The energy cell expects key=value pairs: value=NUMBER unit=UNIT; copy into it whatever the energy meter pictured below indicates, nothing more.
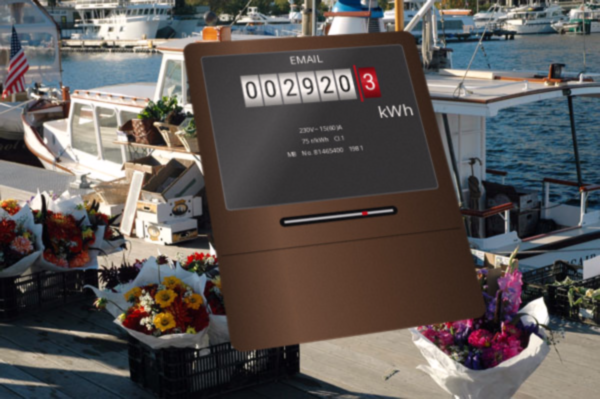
value=2920.3 unit=kWh
